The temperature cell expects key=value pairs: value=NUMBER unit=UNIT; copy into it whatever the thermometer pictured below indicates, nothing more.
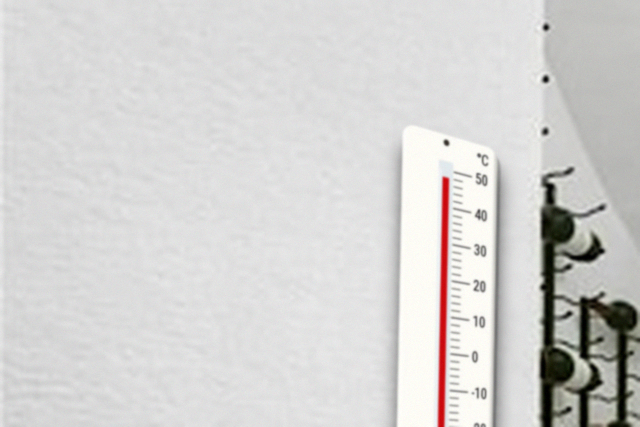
value=48 unit=°C
